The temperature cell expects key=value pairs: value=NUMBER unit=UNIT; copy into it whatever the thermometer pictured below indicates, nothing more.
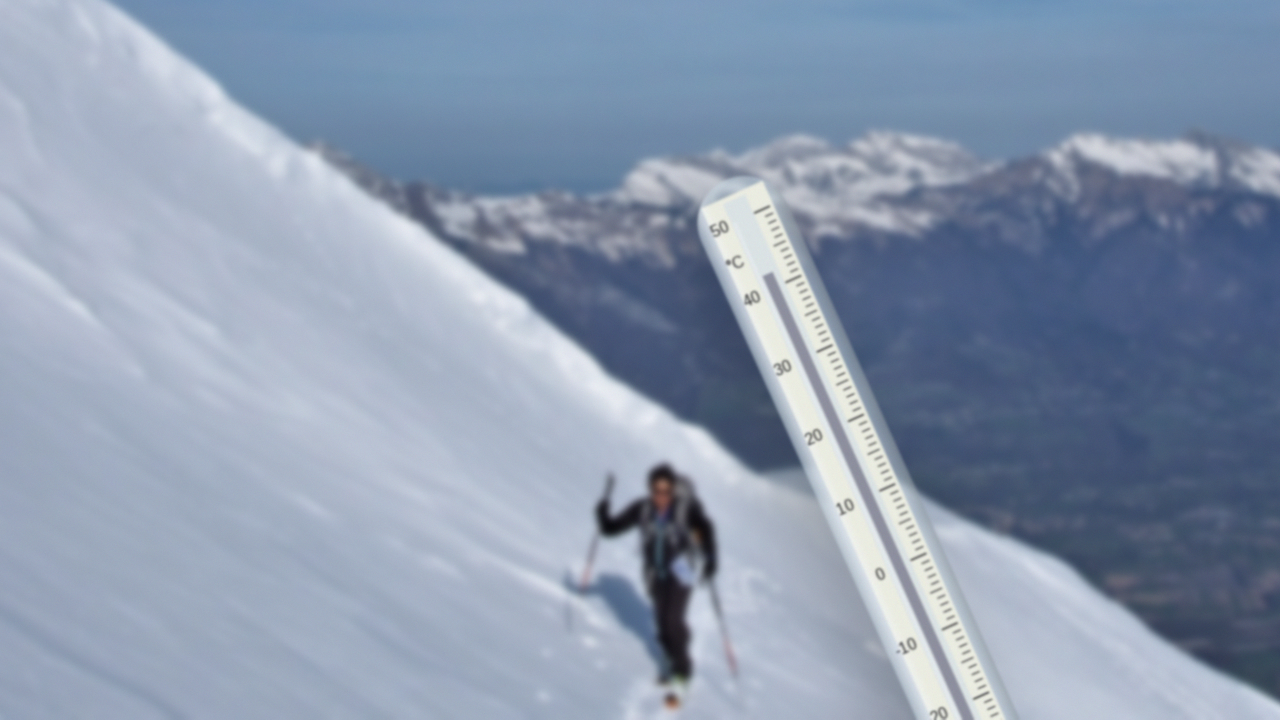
value=42 unit=°C
